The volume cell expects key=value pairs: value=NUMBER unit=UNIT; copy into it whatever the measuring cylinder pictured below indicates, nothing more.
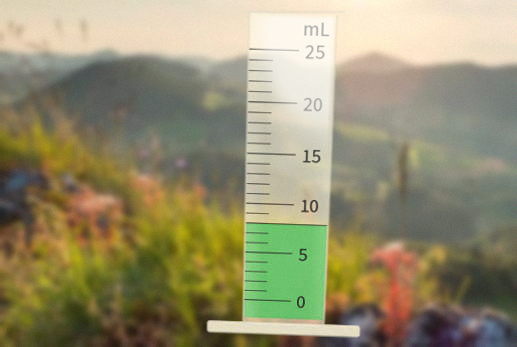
value=8 unit=mL
